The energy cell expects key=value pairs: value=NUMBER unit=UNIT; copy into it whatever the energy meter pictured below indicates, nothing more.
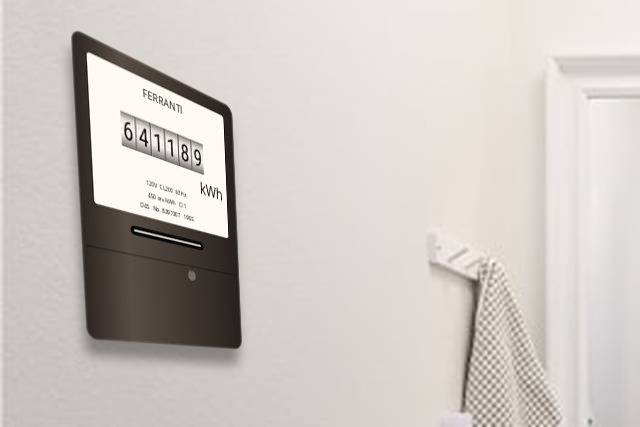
value=641189 unit=kWh
